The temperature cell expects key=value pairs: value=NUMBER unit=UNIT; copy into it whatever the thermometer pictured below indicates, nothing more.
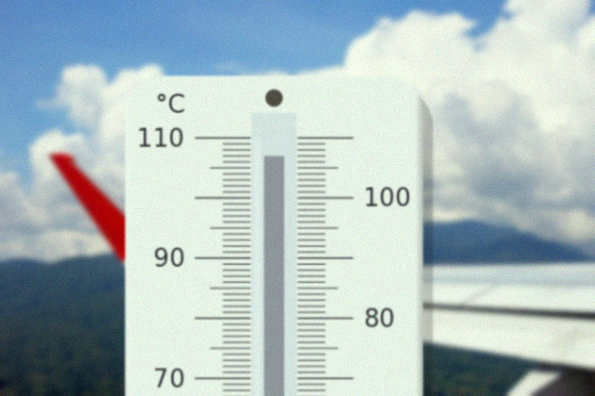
value=107 unit=°C
